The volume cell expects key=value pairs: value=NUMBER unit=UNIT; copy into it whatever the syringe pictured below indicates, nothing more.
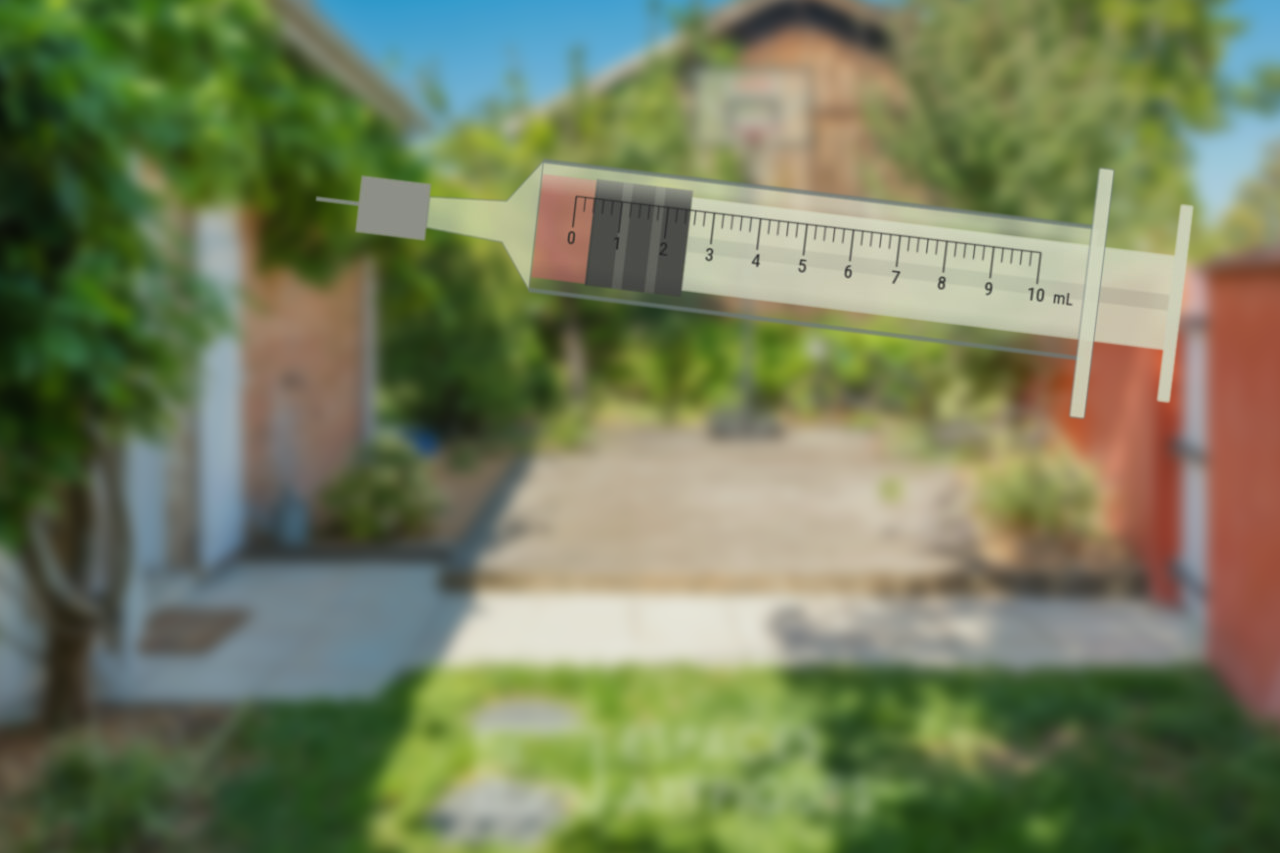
value=0.4 unit=mL
